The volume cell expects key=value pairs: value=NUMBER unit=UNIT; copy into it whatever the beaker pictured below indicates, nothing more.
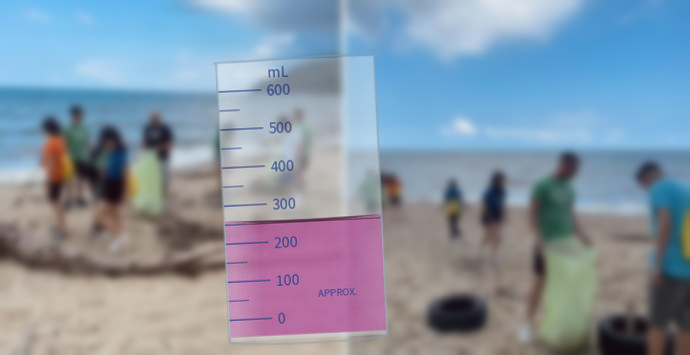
value=250 unit=mL
